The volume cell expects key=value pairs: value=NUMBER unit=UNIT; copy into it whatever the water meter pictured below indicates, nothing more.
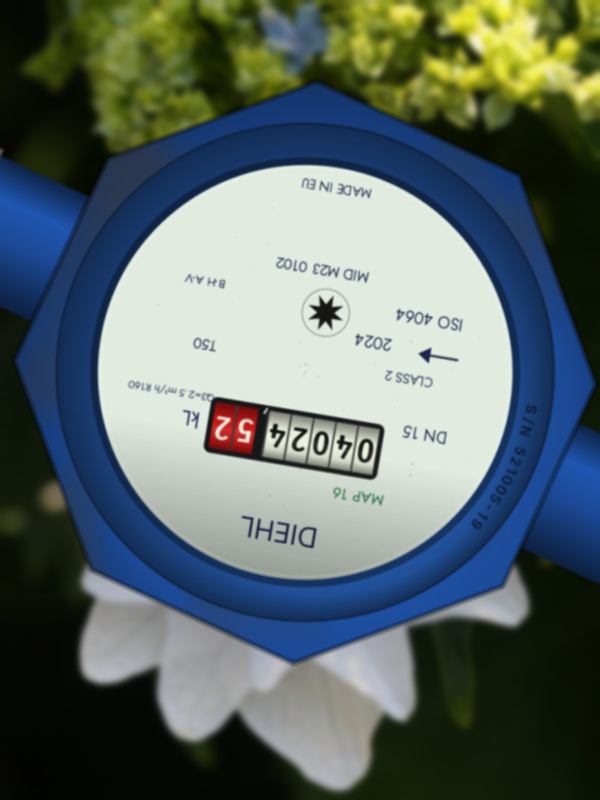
value=4024.52 unit=kL
